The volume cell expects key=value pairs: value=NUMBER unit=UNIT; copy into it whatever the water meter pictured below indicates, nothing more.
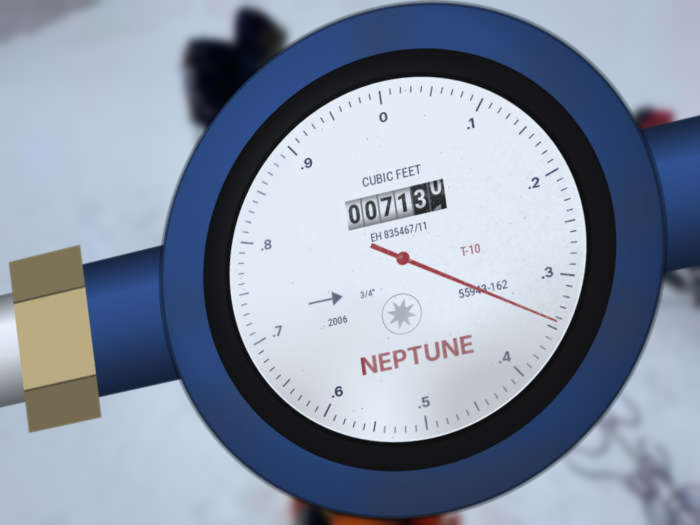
value=7130.34 unit=ft³
